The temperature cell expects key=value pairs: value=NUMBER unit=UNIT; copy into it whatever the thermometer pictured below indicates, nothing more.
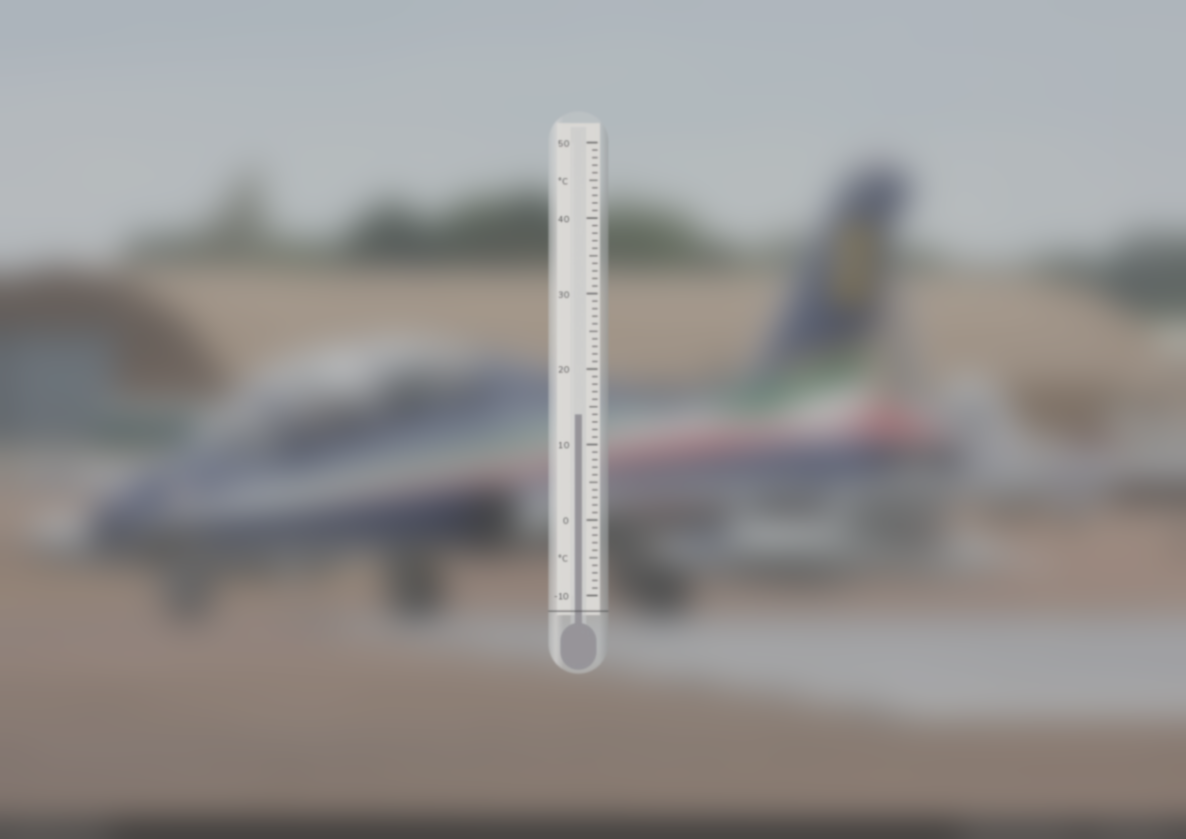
value=14 unit=°C
